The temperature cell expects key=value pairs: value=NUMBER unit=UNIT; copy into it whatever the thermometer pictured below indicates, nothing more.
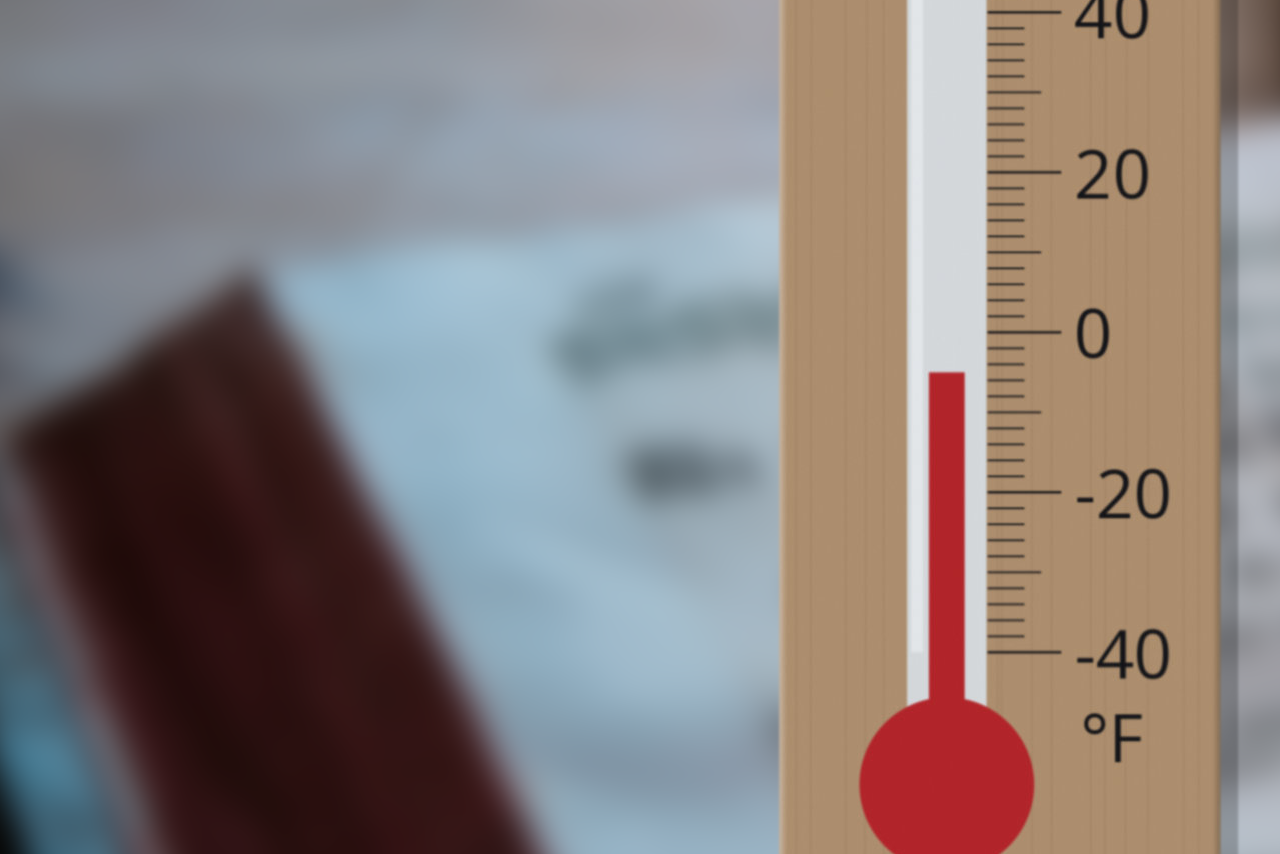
value=-5 unit=°F
